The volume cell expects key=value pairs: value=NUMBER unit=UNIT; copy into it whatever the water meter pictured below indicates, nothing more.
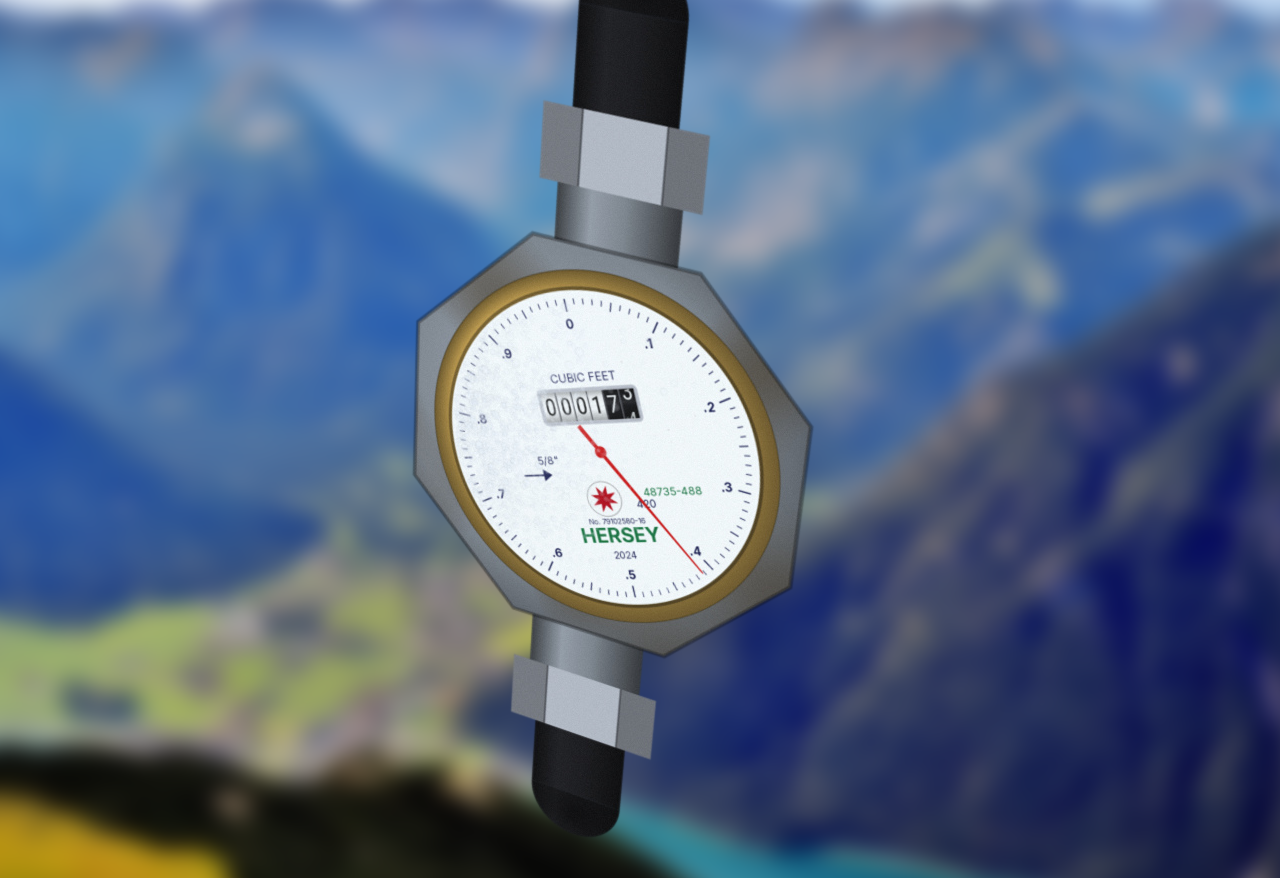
value=173.41 unit=ft³
